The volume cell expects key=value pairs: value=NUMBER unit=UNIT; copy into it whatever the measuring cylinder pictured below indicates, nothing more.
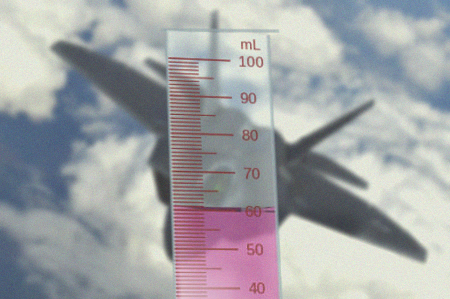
value=60 unit=mL
